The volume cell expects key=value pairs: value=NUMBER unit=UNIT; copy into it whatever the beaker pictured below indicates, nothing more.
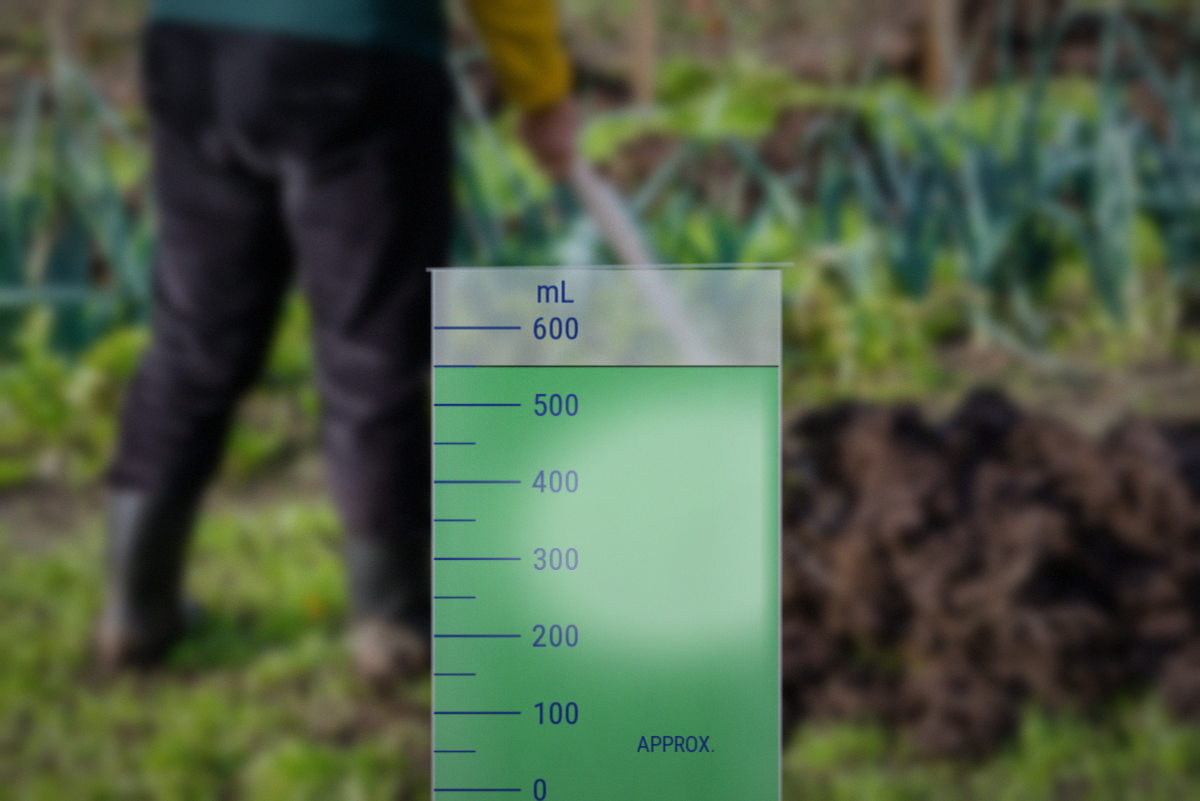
value=550 unit=mL
